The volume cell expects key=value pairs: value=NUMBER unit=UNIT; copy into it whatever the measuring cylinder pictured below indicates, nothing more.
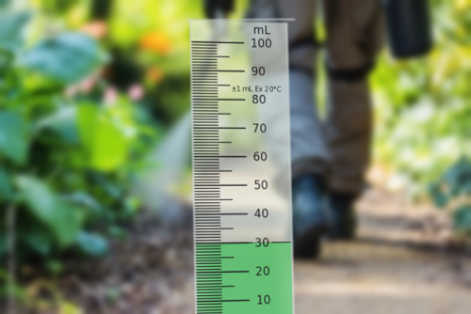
value=30 unit=mL
